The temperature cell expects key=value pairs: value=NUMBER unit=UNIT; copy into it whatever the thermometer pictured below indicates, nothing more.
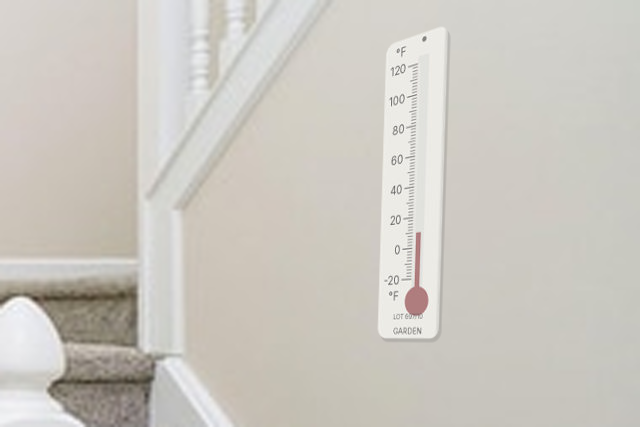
value=10 unit=°F
